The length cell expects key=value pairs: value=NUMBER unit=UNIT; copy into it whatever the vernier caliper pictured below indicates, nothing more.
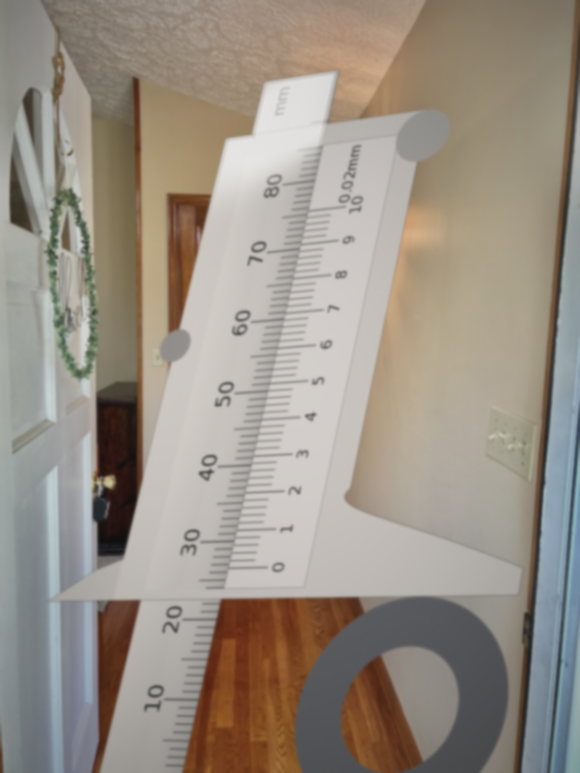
value=26.5 unit=mm
